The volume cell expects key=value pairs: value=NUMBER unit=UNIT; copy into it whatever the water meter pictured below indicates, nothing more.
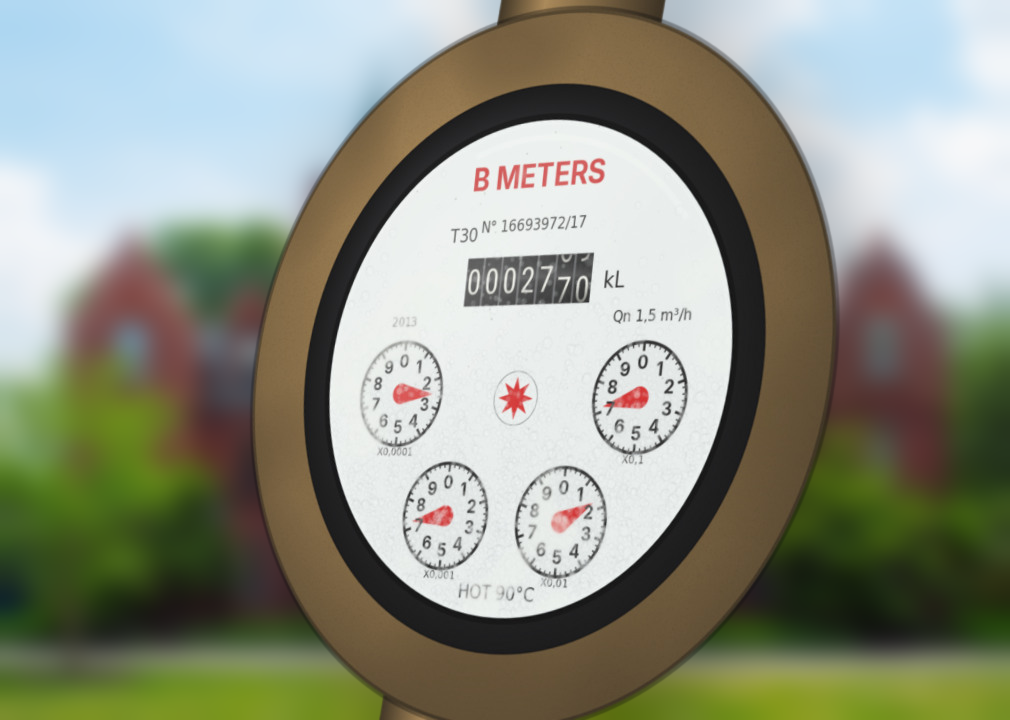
value=2769.7172 unit=kL
